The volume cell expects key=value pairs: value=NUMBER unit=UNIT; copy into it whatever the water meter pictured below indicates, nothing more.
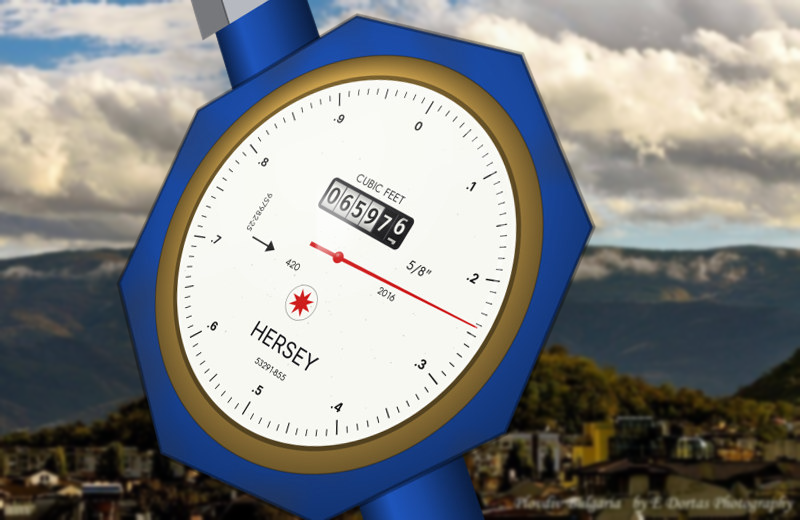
value=65976.24 unit=ft³
